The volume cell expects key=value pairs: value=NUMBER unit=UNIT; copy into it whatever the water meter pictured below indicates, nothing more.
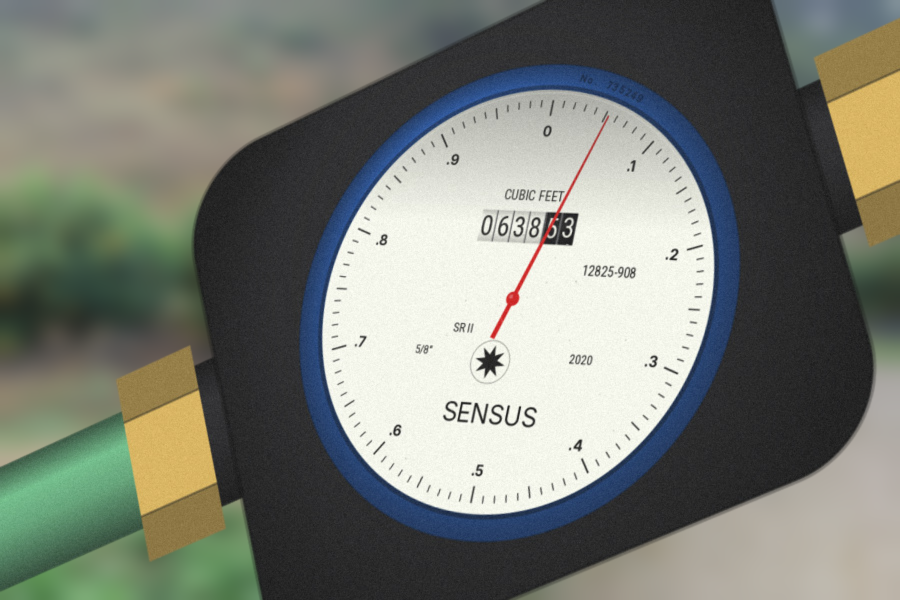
value=63853.05 unit=ft³
